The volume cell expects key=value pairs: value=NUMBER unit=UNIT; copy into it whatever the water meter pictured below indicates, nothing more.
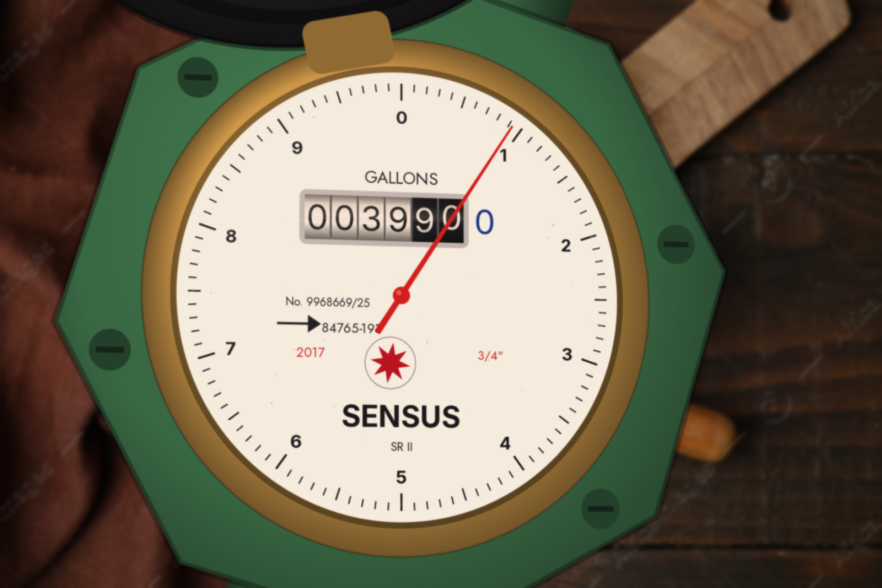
value=39900.9 unit=gal
